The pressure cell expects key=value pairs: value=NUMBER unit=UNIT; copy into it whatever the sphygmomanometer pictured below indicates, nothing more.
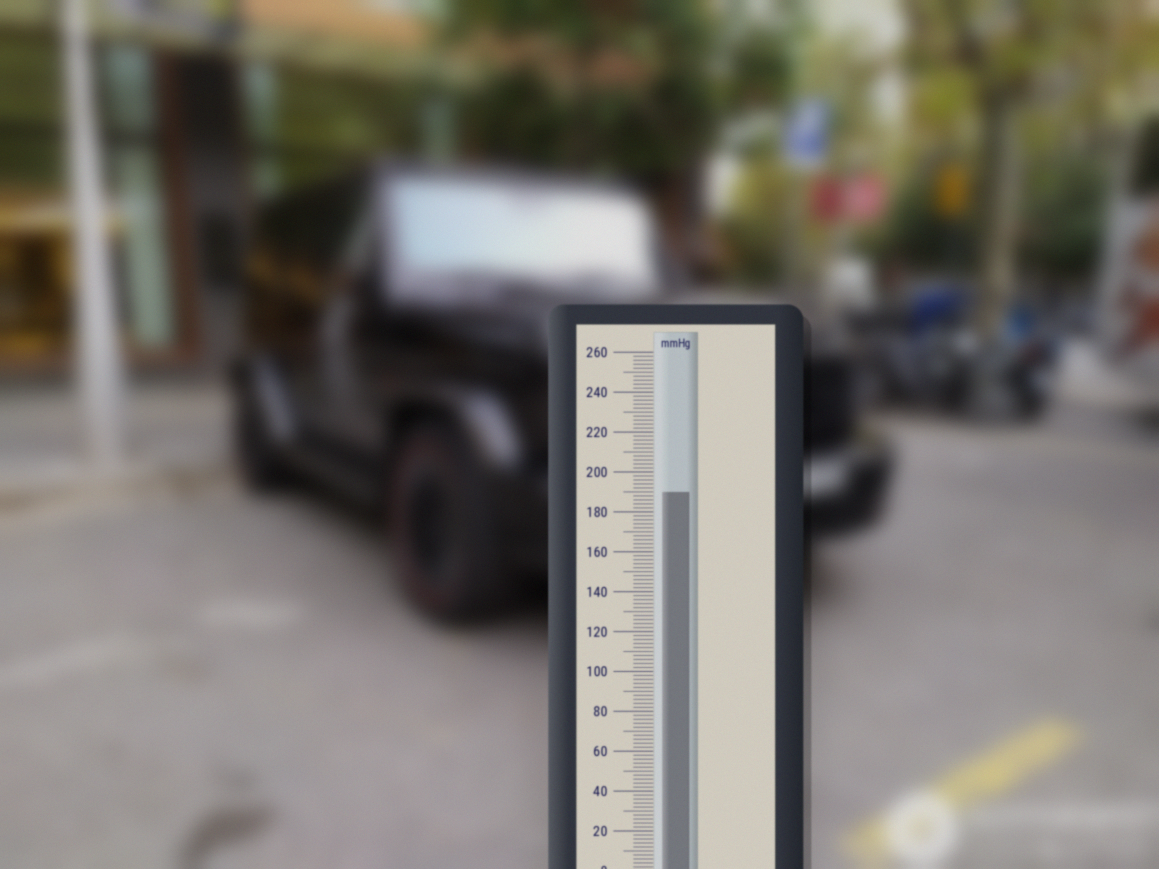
value=190 unit=mmHg
